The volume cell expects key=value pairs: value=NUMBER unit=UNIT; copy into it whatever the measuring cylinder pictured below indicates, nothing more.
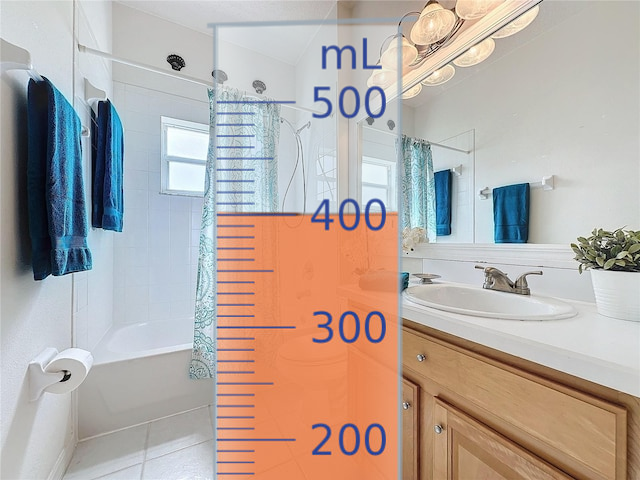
value=400 unit=mL
